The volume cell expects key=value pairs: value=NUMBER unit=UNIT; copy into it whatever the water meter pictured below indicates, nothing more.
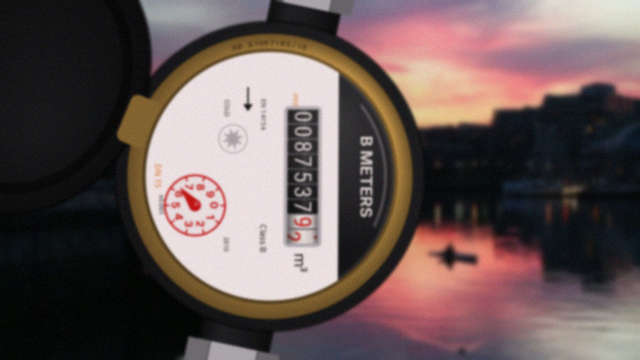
value=87537.916 unit=m³
